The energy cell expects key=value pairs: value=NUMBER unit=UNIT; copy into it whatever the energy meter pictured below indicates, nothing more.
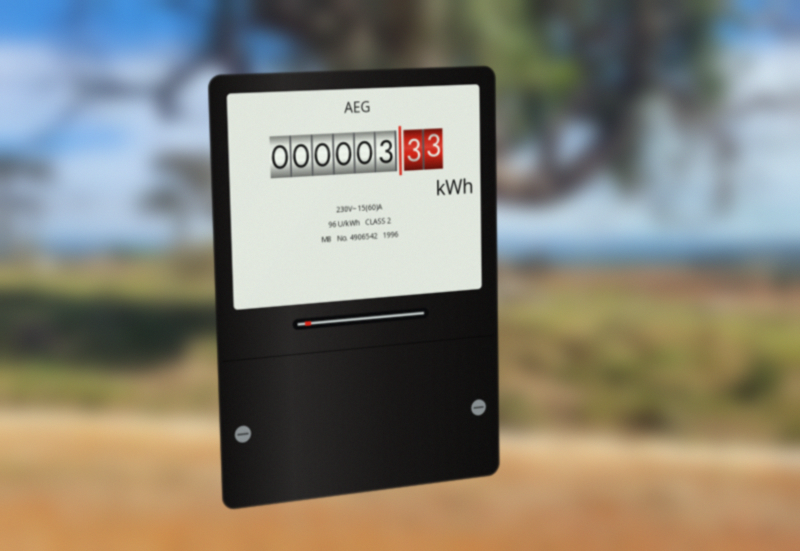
value=3.33 unit=kWh
